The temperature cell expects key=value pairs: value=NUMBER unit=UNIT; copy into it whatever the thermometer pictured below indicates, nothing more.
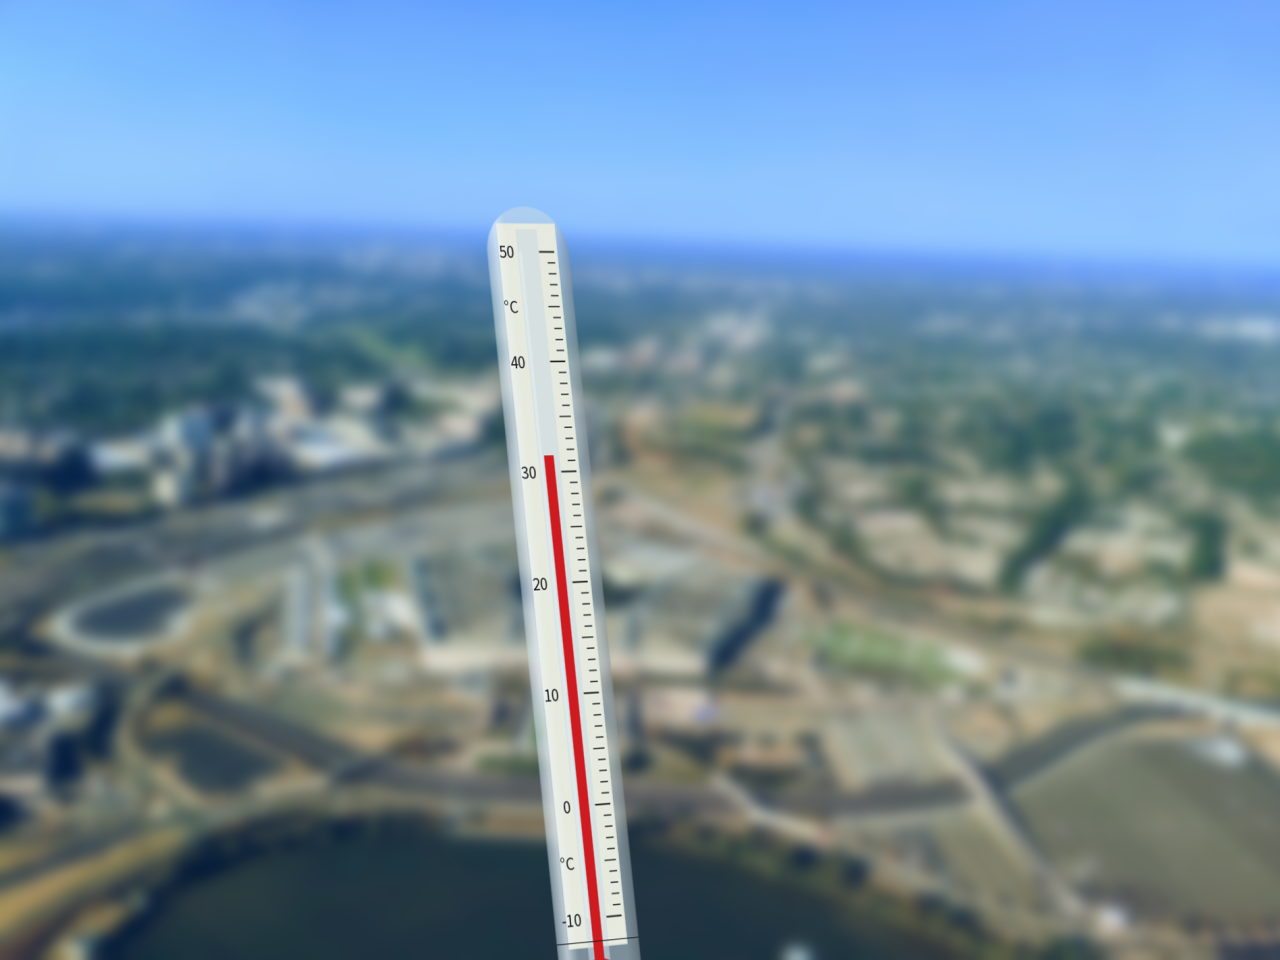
value=31.5 unit=°C
